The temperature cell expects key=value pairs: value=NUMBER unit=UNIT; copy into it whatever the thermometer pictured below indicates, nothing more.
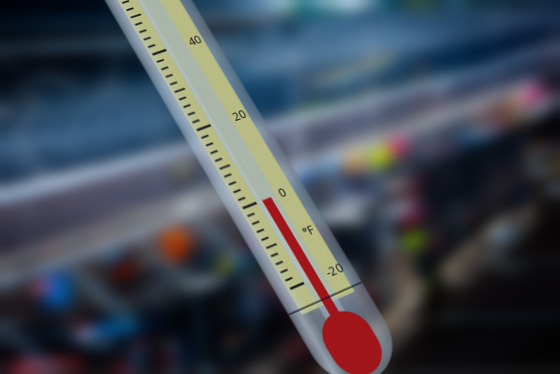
value=0 unit=°F
